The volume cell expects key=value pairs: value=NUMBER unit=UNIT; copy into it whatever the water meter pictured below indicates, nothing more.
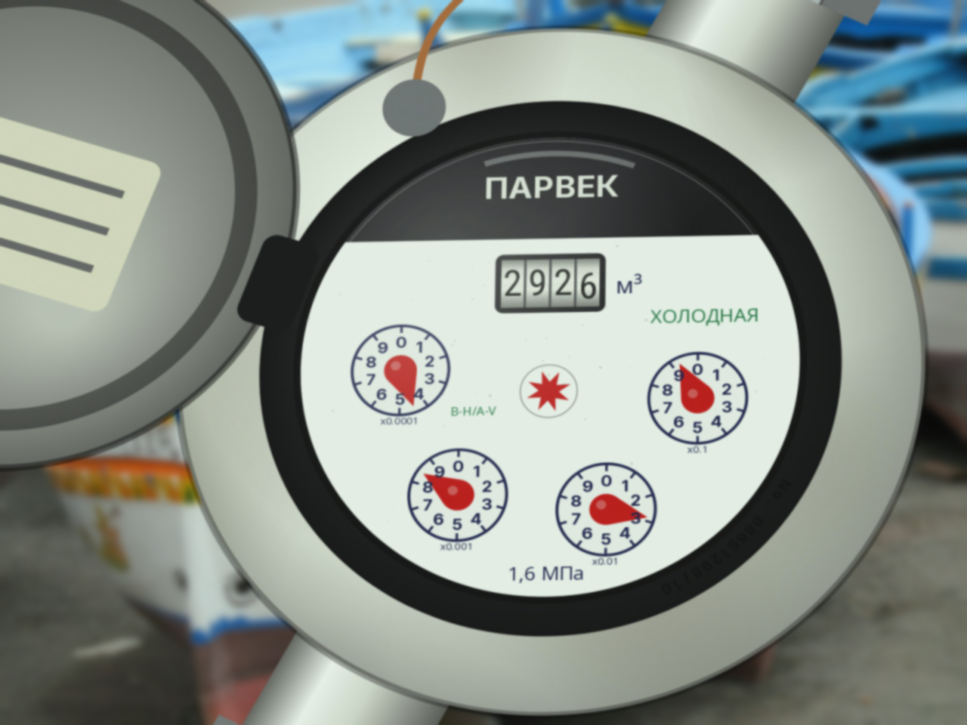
value=2925.9284 unit=m³
